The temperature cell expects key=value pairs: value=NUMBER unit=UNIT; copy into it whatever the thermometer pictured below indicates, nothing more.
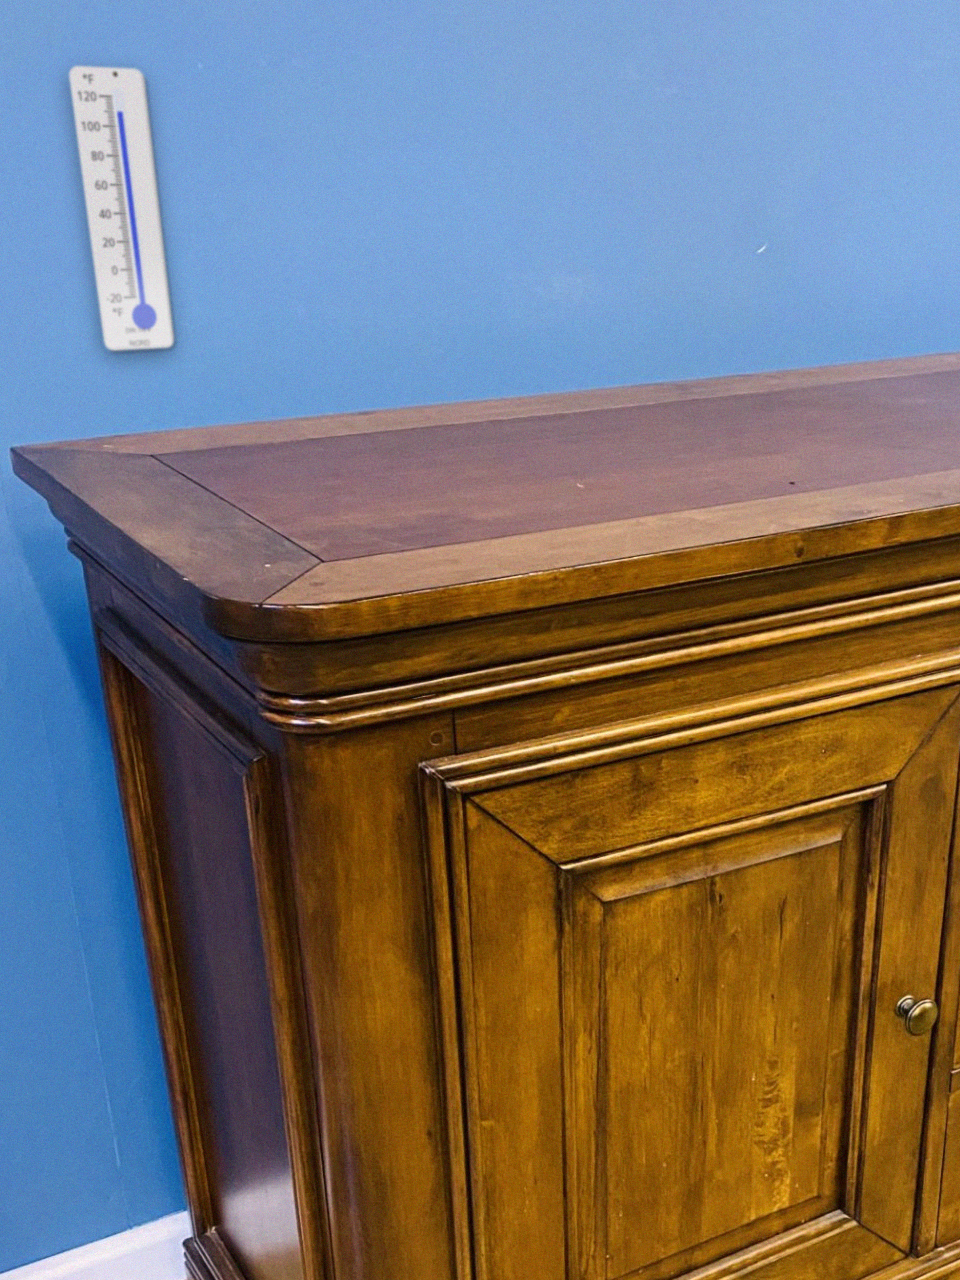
value=110 unit=°F
